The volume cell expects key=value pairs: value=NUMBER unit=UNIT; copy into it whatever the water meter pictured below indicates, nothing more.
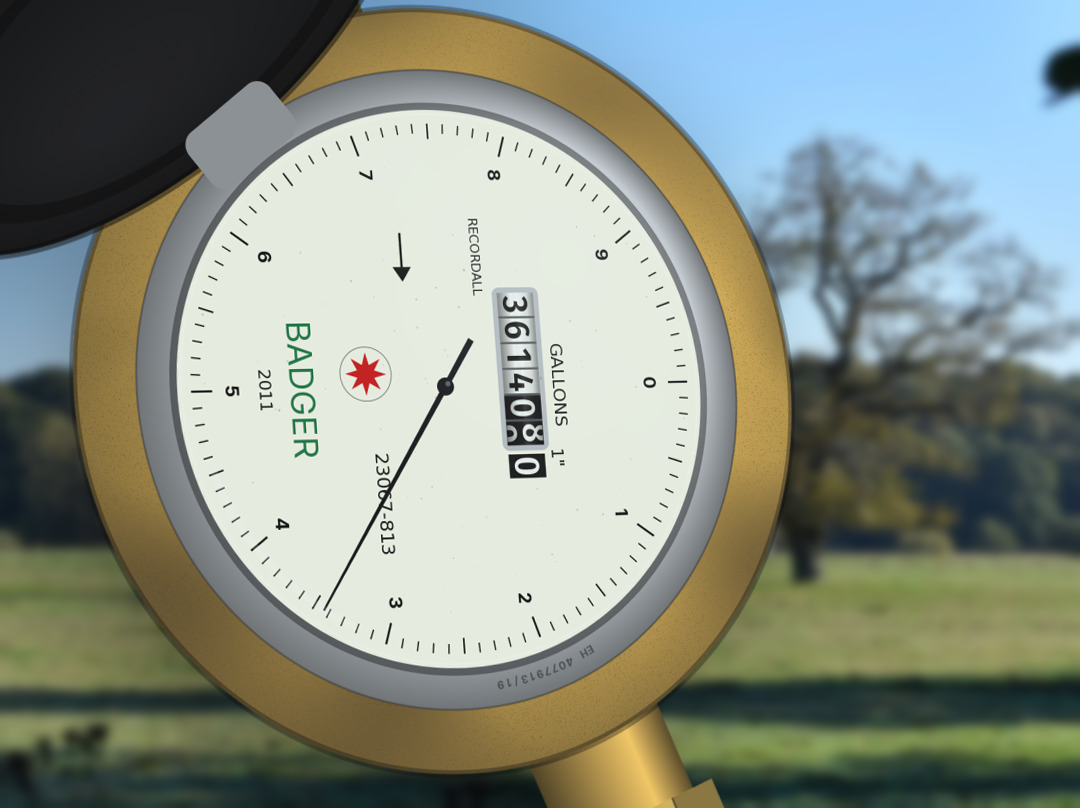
value=3614083.4 unit=gal
